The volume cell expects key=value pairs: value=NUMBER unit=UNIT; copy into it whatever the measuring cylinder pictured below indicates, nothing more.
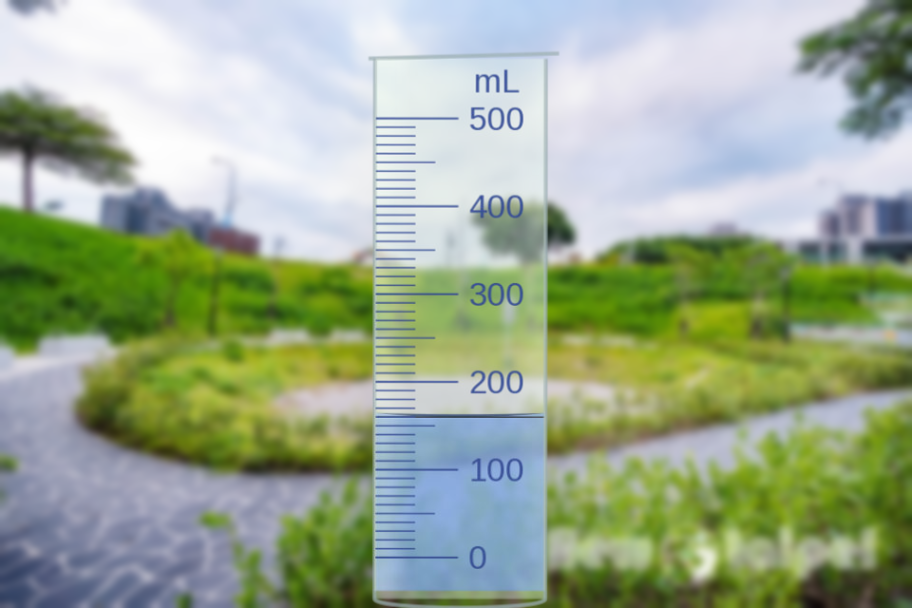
value=160 unit=mL
